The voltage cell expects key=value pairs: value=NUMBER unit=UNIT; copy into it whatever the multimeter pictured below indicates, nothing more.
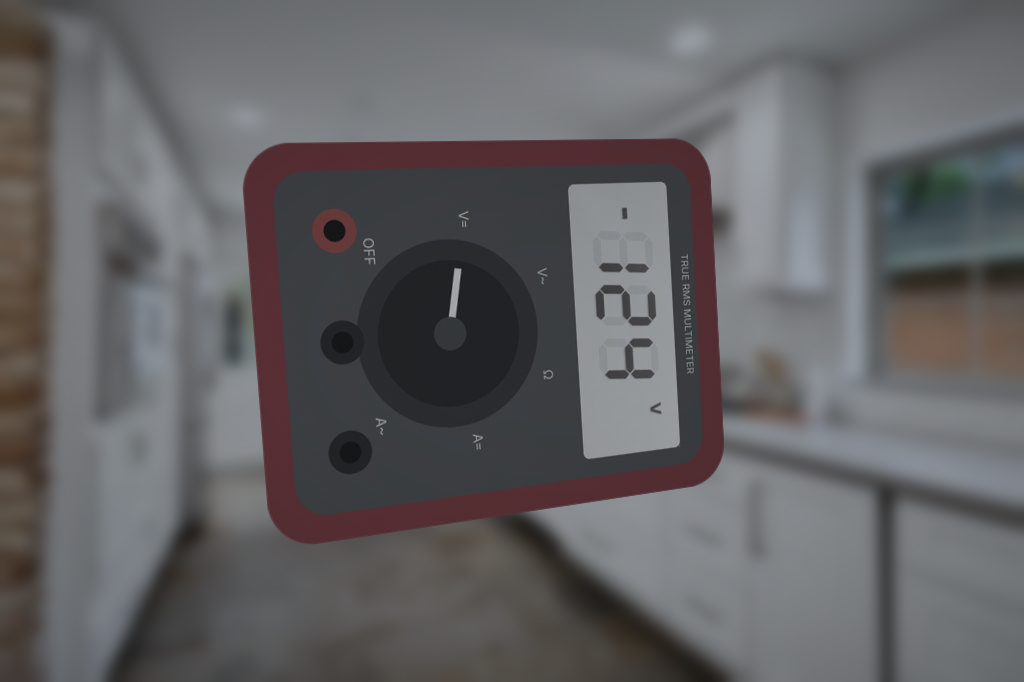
value=-124 unit=V
